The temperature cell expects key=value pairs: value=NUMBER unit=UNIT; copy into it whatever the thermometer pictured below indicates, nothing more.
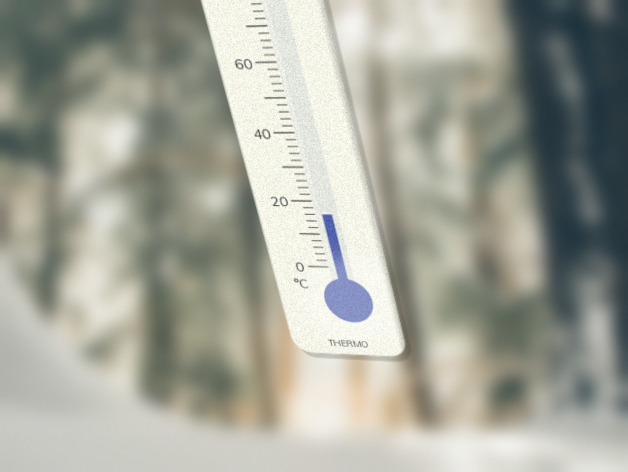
value=16 unit=°C
